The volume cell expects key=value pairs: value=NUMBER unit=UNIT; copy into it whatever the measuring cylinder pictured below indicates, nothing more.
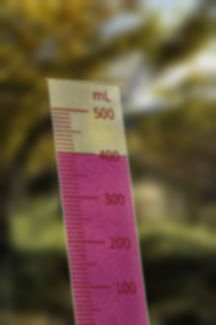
value=400 unit=mL
